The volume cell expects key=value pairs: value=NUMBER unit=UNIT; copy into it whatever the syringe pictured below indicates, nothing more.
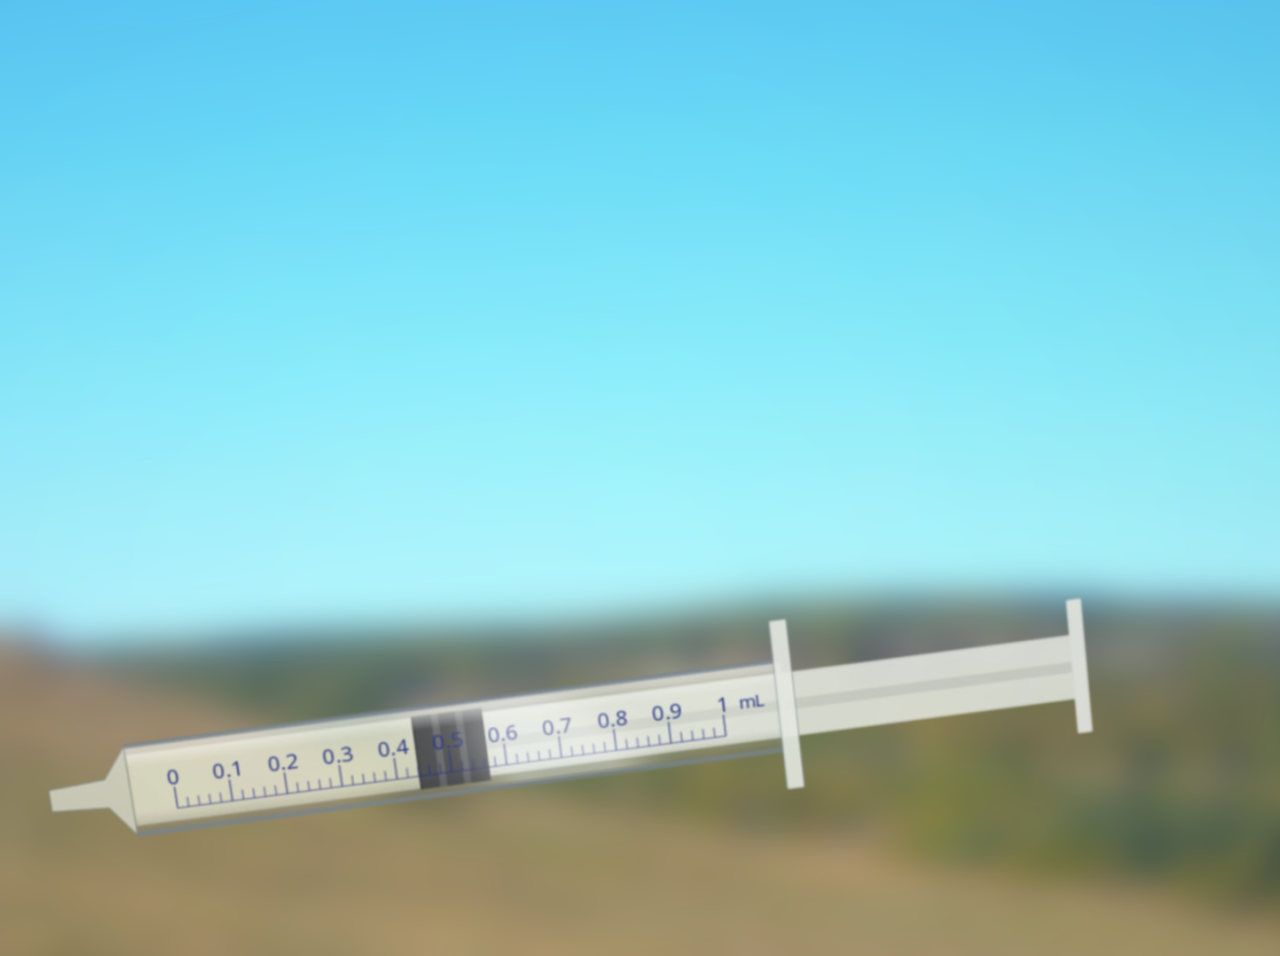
value=0.44 unit=mL
